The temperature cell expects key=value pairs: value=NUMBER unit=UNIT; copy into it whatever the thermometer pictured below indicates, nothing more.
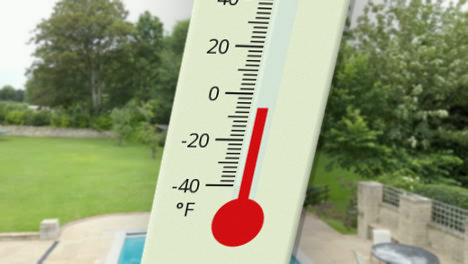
value=-6 unit=°F
